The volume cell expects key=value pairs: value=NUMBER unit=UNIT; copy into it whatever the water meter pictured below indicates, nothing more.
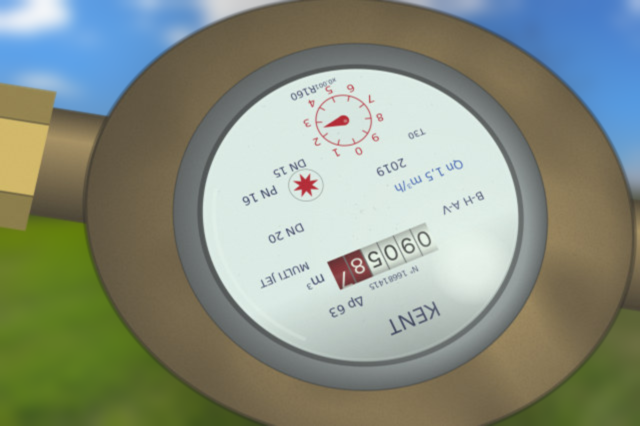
value=905.872 unit=m³
